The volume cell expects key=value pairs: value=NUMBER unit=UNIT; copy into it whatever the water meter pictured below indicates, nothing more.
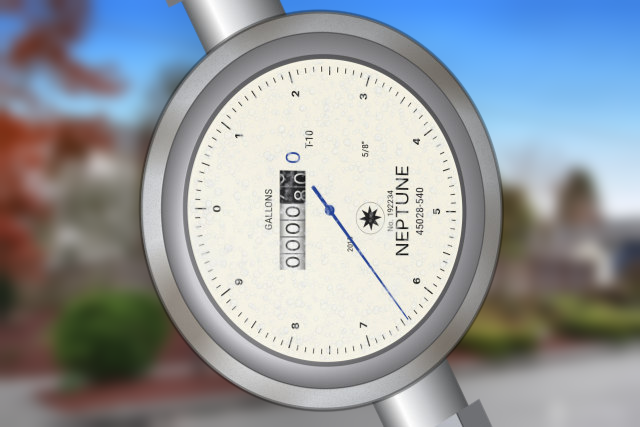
value=796.4 unit=gal
